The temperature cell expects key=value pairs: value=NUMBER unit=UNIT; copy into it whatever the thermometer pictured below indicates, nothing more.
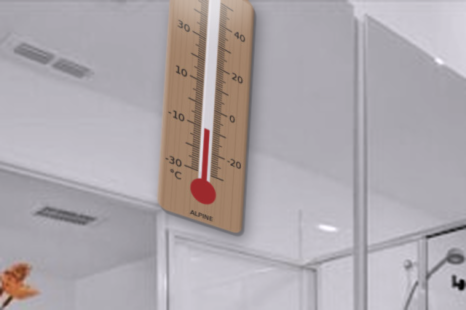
value=-10 unit=°C
